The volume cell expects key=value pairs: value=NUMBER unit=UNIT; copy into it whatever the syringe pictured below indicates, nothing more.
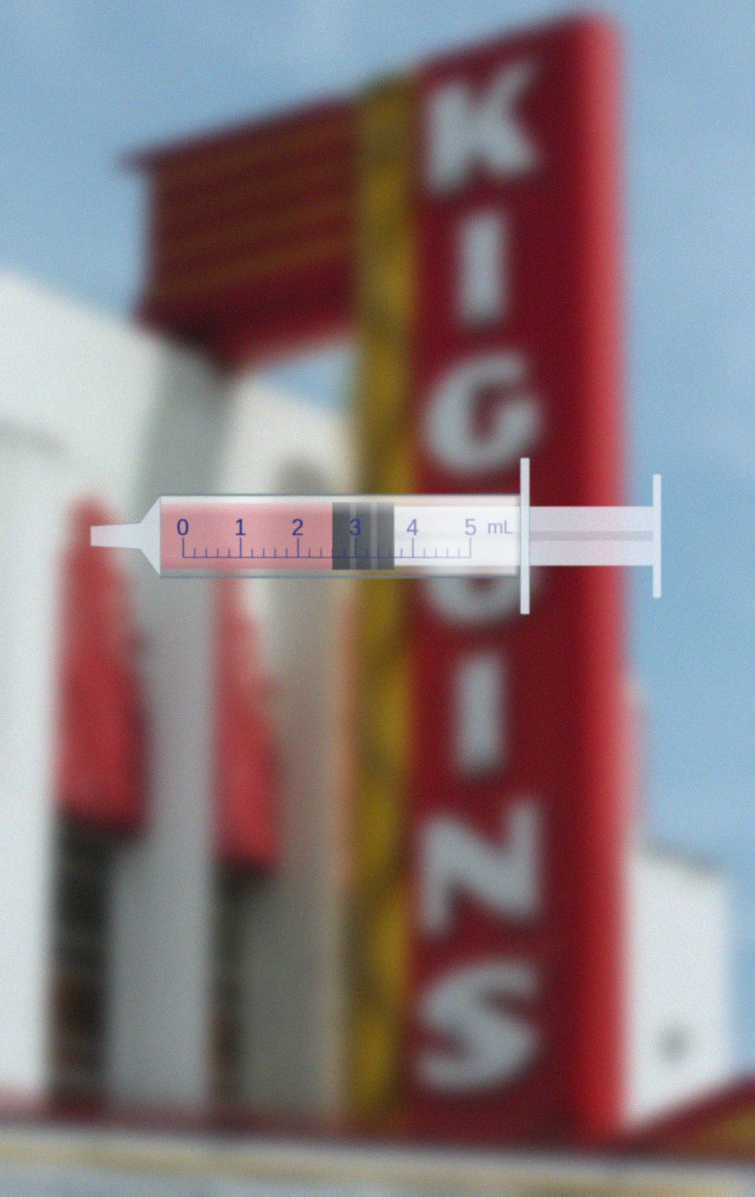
value=2.6 unit=mL
